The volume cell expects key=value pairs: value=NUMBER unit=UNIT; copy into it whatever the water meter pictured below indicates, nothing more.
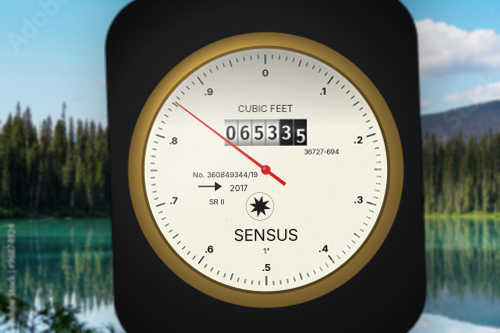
value=65334.85 unit=ft³
